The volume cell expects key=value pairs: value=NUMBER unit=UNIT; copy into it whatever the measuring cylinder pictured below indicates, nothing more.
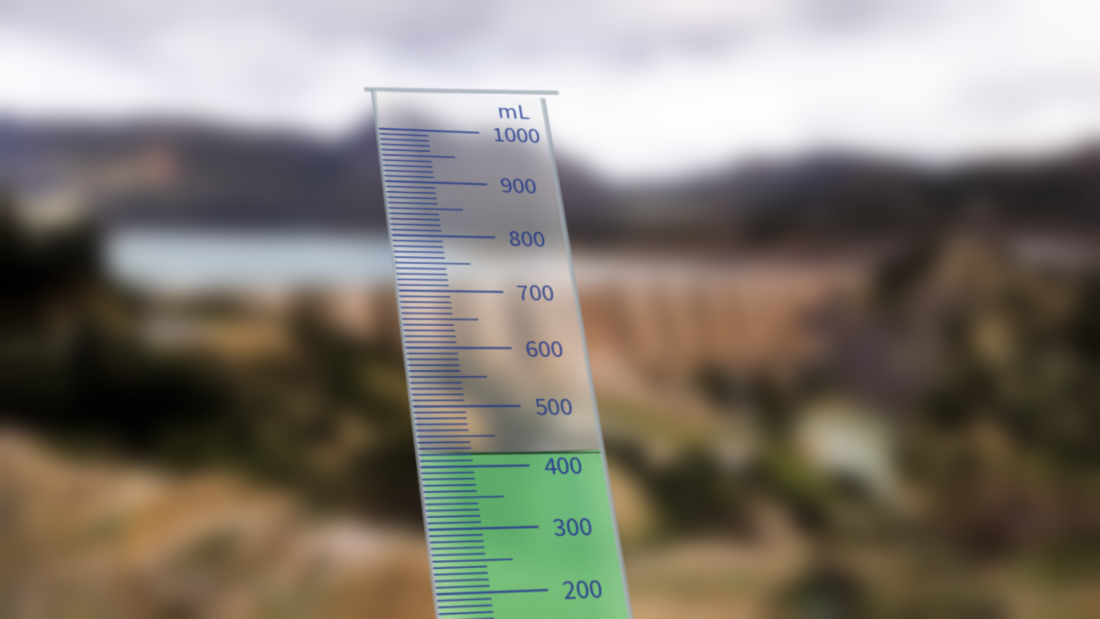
value=420 unit=mL
